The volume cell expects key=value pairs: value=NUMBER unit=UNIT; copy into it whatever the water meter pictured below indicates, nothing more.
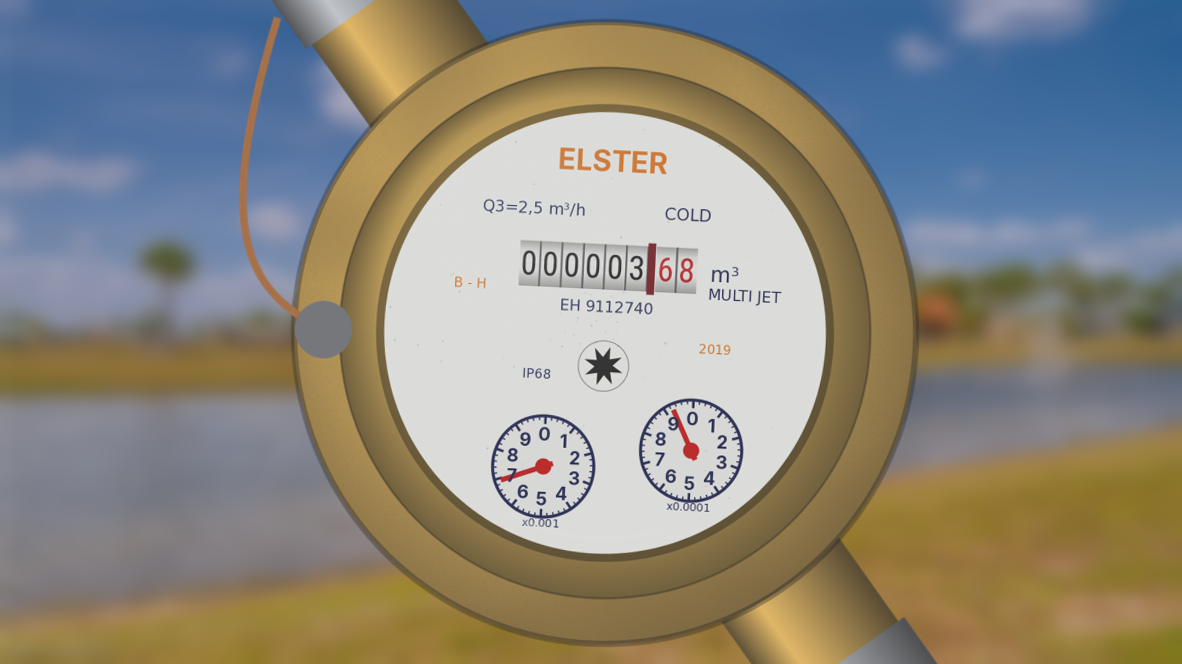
value=3.6869 unit=m³
